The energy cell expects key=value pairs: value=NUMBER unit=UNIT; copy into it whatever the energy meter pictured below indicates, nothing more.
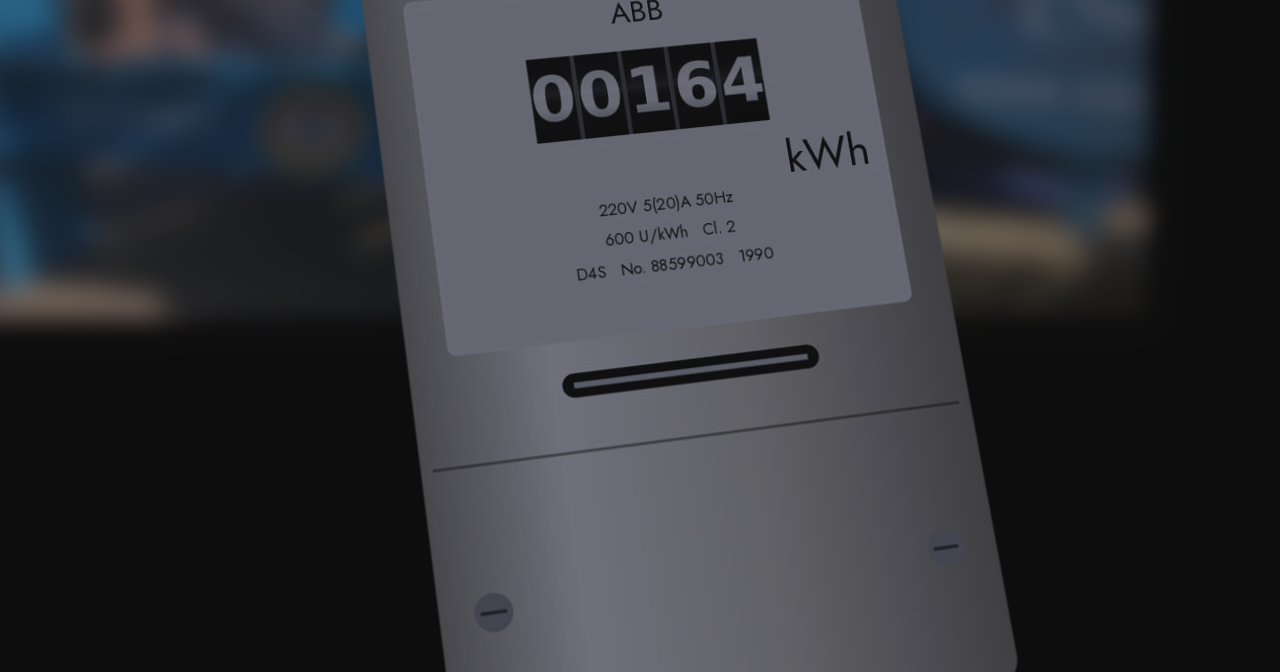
value=164 unit=kWh
